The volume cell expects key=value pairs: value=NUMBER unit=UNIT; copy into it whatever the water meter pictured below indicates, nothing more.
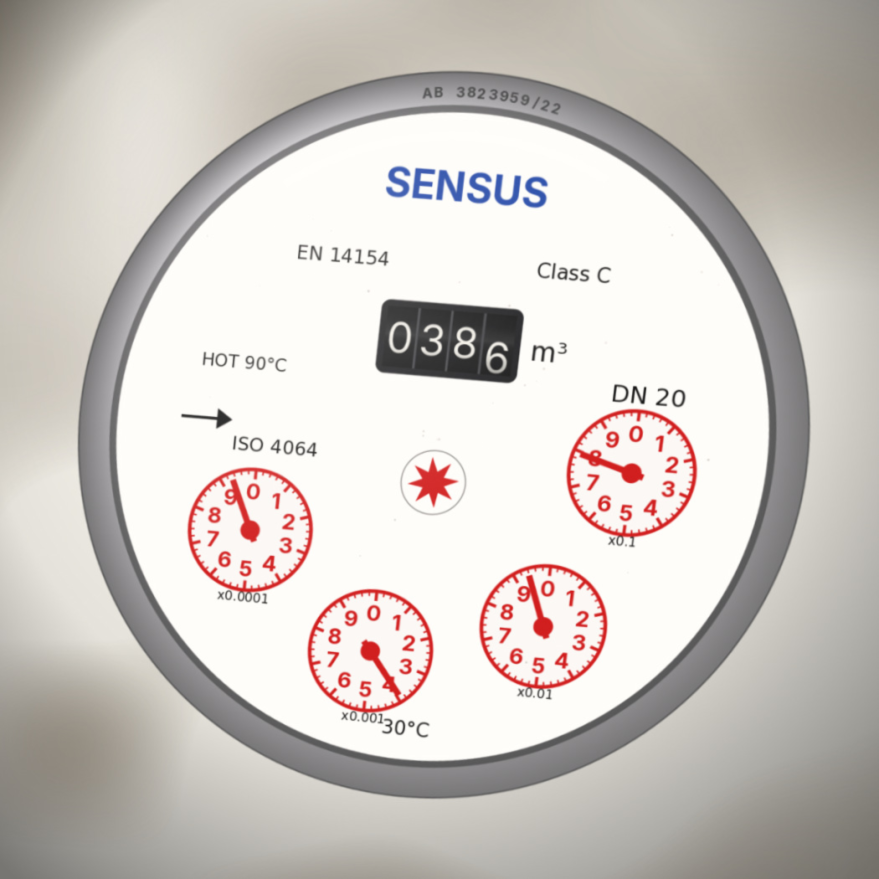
value=385.7939 unit=m³
